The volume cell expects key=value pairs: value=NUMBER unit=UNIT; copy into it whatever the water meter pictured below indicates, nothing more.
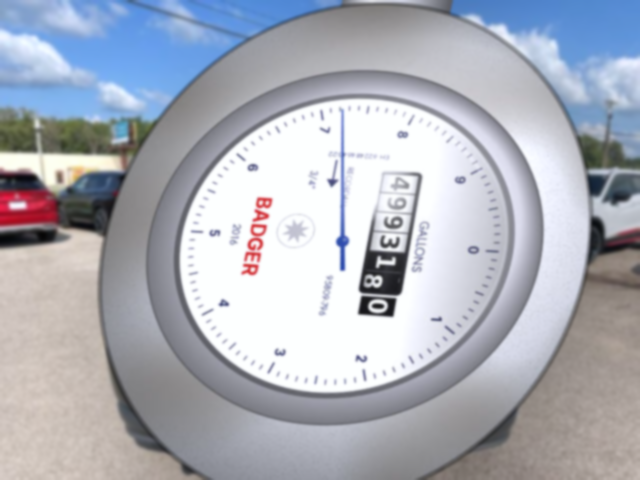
value=4993177.2 unit=gal
